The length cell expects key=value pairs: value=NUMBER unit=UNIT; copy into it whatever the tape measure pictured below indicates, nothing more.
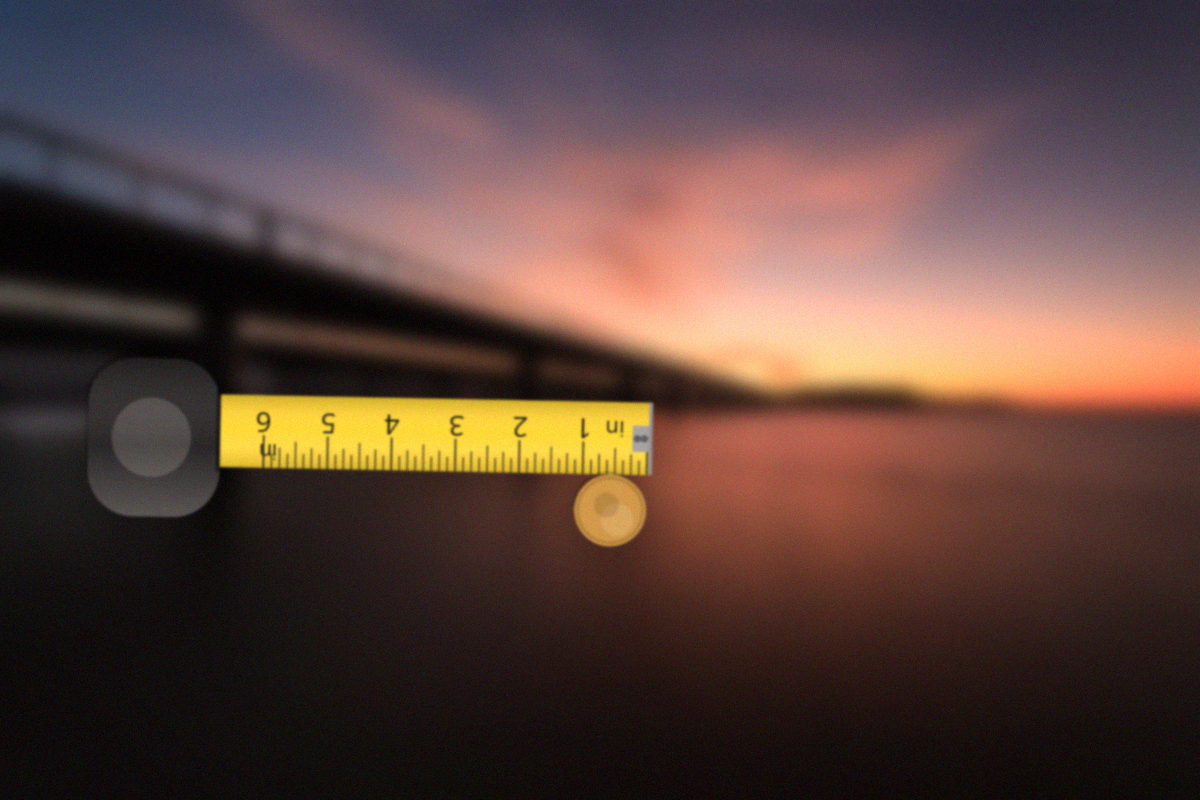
value=1.125 unit=in
